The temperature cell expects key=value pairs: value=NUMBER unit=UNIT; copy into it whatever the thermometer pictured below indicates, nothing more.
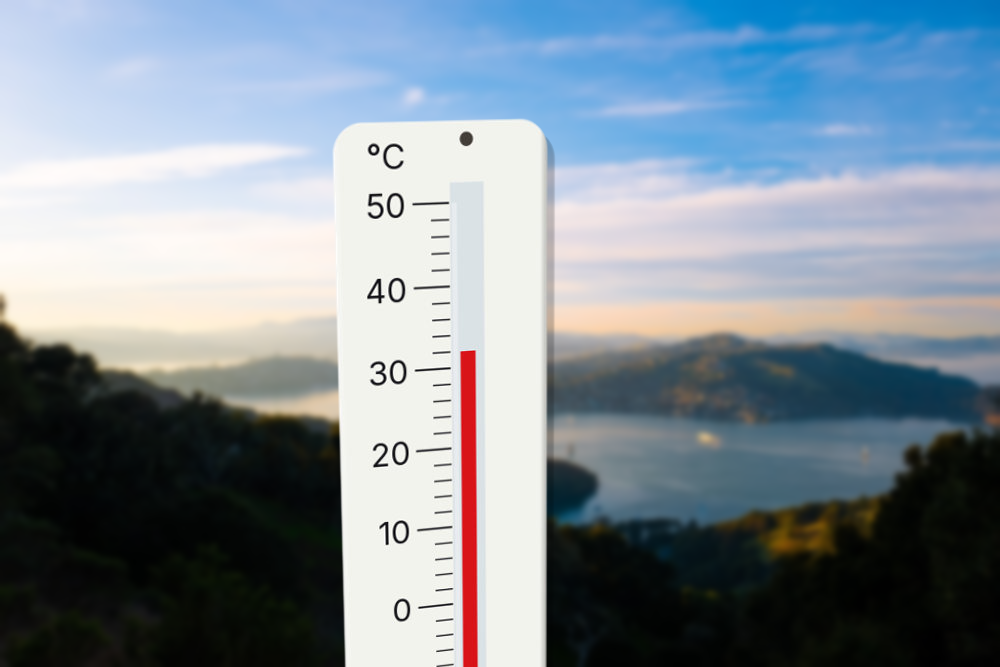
value=32 unit=°C
